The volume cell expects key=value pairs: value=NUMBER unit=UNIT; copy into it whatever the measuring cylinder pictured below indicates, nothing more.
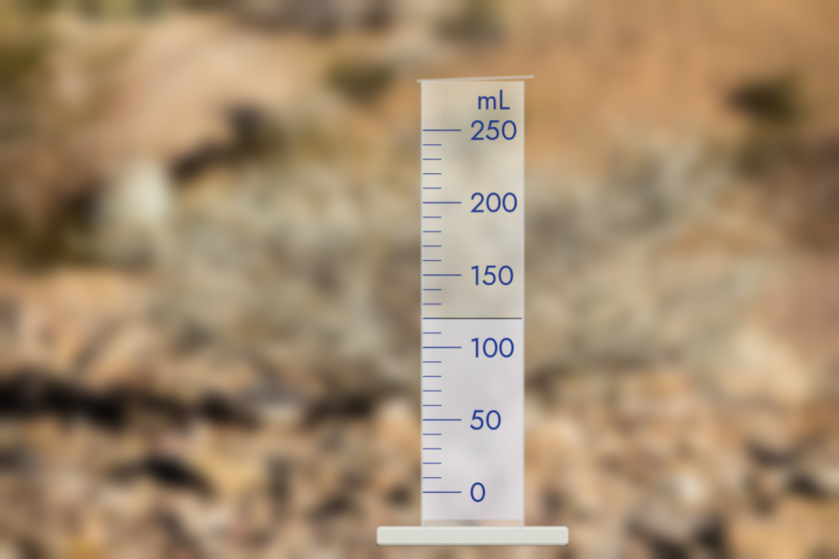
value=120 unit=mL
